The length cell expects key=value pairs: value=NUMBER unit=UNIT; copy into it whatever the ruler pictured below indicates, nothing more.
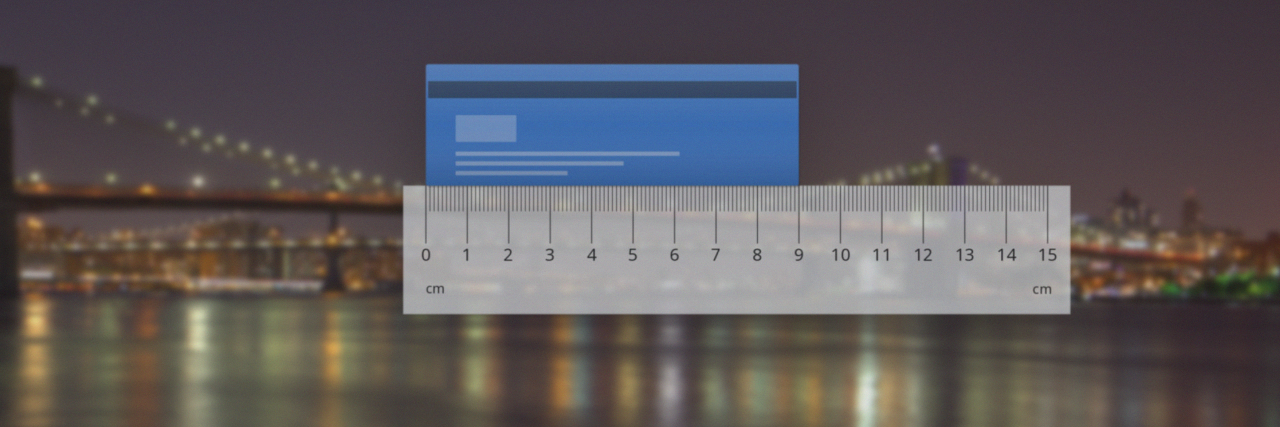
value=9 unit=cm
